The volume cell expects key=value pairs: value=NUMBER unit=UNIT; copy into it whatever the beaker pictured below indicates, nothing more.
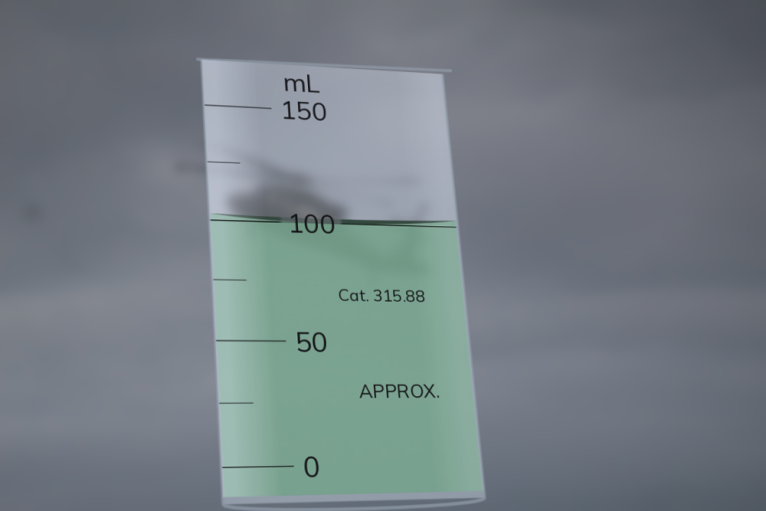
value=100 unit=mL
